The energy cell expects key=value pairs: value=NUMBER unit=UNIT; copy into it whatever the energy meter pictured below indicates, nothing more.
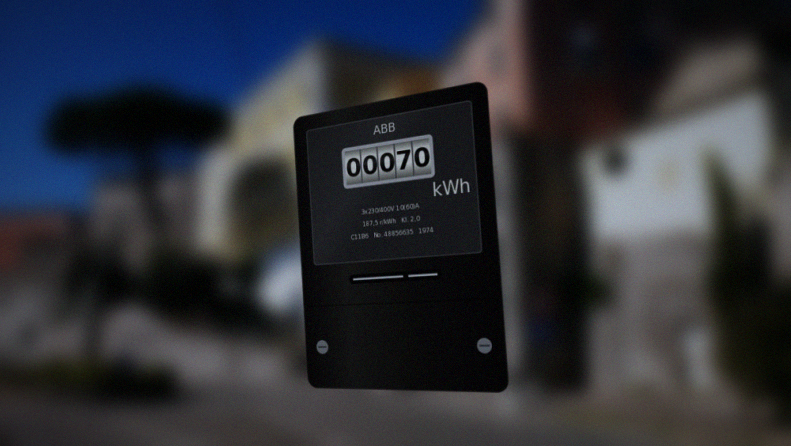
value=70 unit=kWh
